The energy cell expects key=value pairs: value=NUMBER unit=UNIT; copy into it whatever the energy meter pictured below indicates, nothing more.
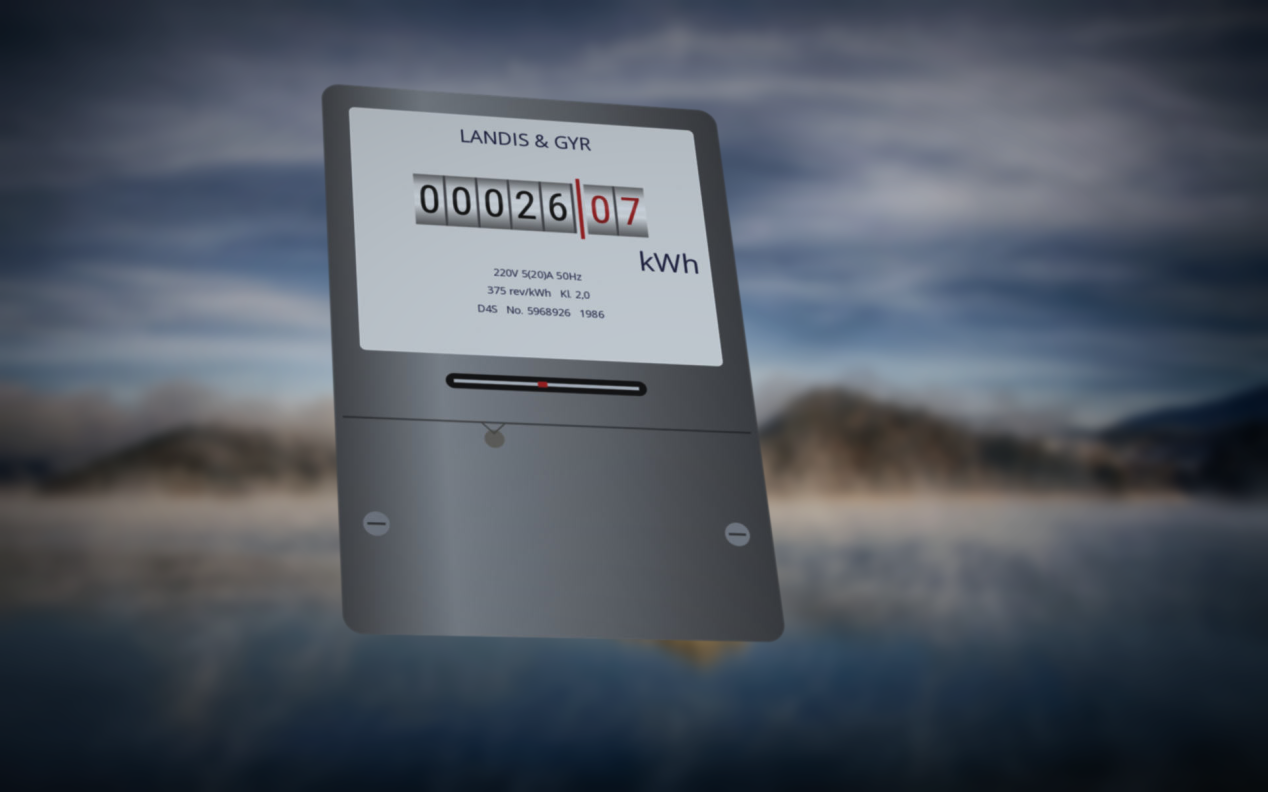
value=26.07 unit=kWh
